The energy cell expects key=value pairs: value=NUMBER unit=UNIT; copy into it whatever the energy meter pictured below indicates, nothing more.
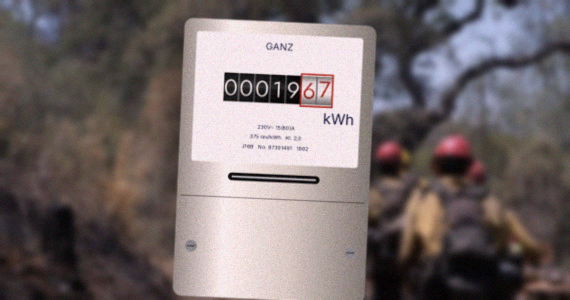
value=19.67 unit=kWh
